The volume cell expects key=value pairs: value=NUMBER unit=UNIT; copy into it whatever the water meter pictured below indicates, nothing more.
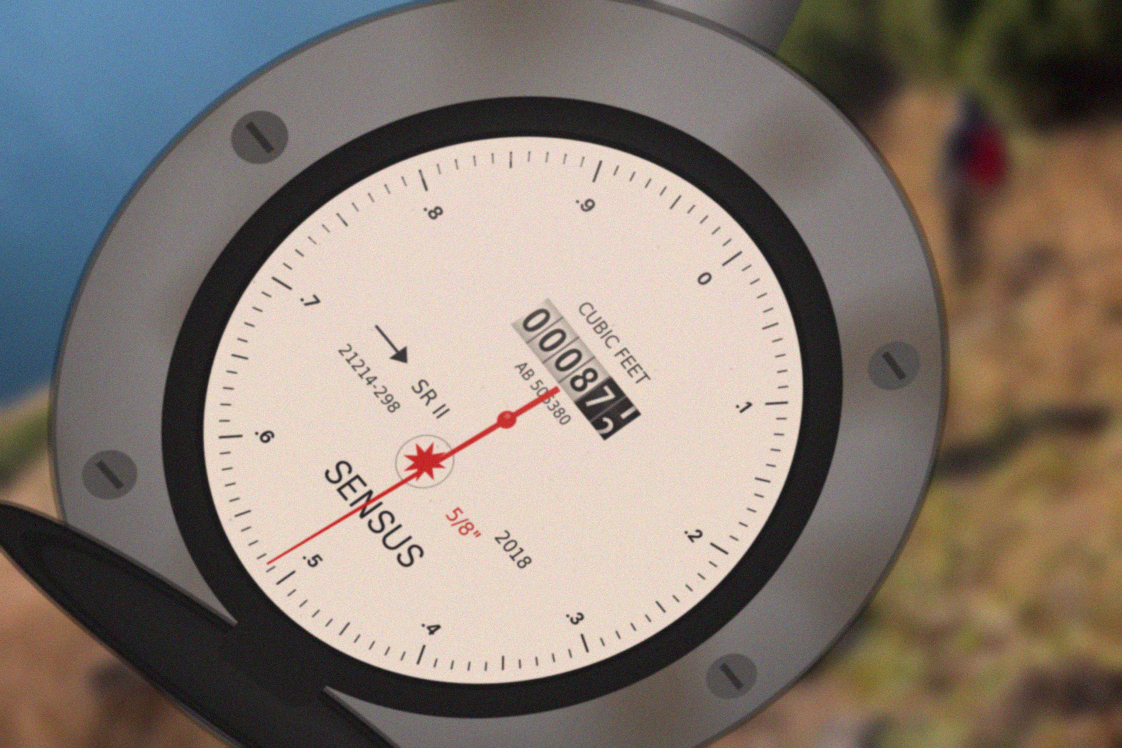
value=871.51 unit=ft³
